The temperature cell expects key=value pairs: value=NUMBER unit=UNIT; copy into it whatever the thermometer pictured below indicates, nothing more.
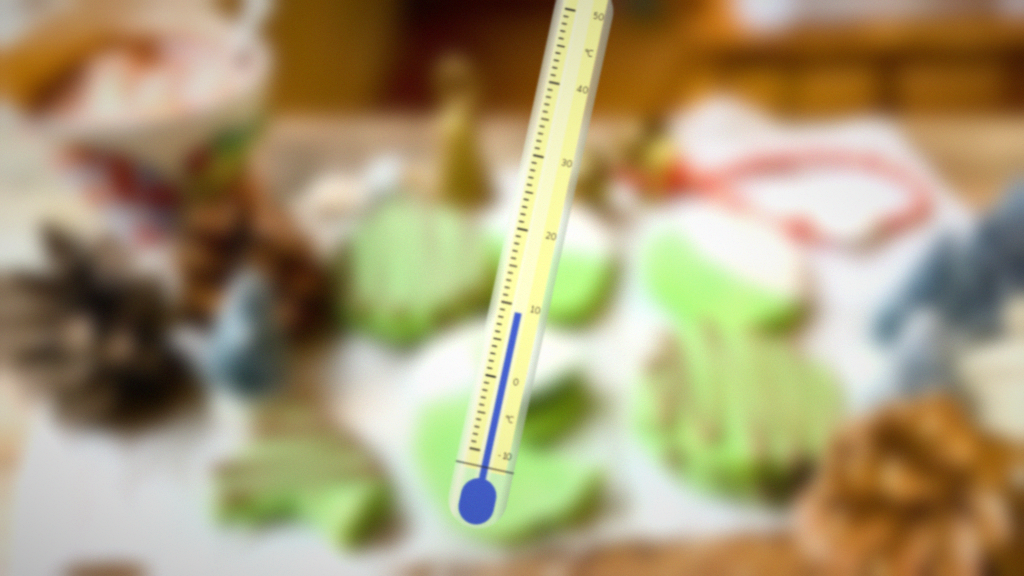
value=9 unit=°C
